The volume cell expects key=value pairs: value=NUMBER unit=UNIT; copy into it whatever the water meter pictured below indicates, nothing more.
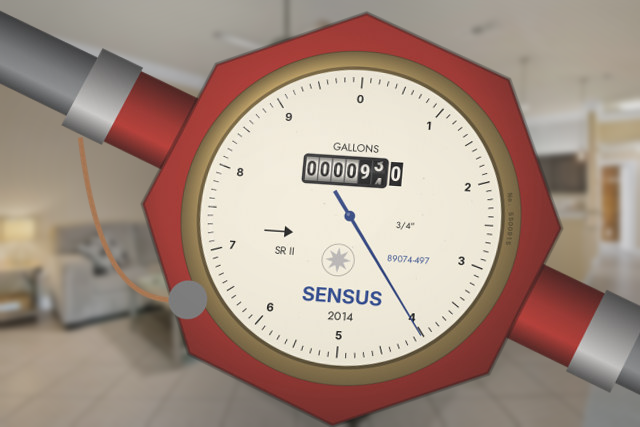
value=934.0 unit=gal
